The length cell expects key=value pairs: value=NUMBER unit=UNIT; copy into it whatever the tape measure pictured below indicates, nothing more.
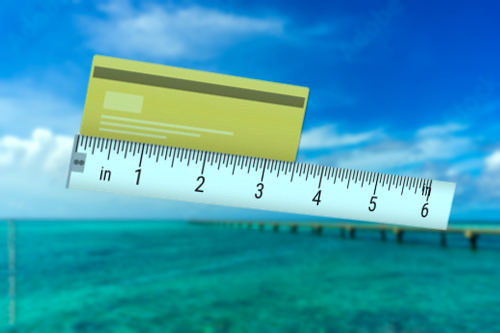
value=3.5 unit=in
